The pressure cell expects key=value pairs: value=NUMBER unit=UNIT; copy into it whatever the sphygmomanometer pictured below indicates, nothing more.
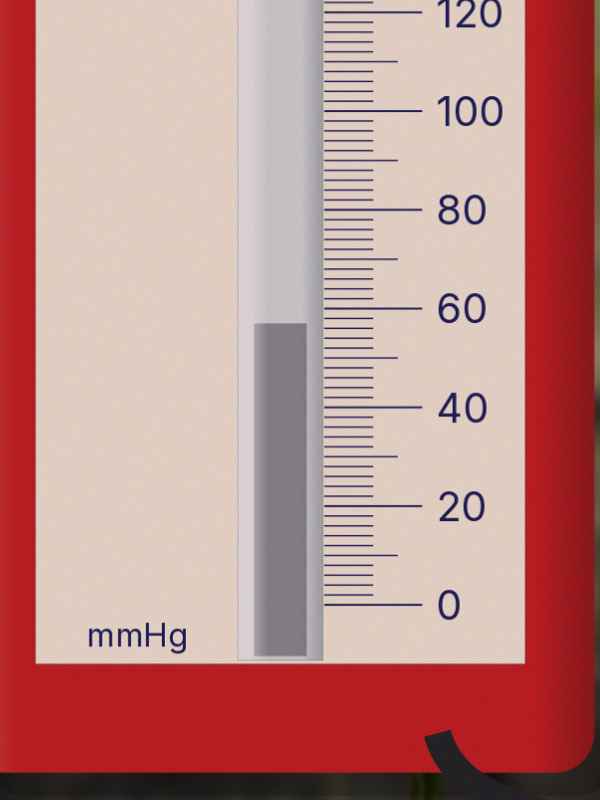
value=57 unit=mmHg
